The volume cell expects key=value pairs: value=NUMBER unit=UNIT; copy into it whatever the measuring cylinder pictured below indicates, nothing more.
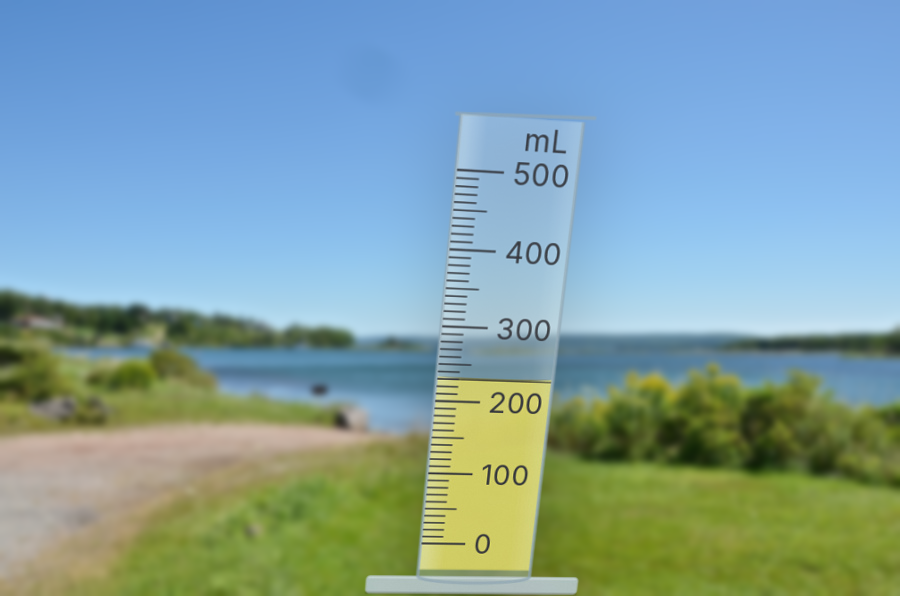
value=230 unit=mL
